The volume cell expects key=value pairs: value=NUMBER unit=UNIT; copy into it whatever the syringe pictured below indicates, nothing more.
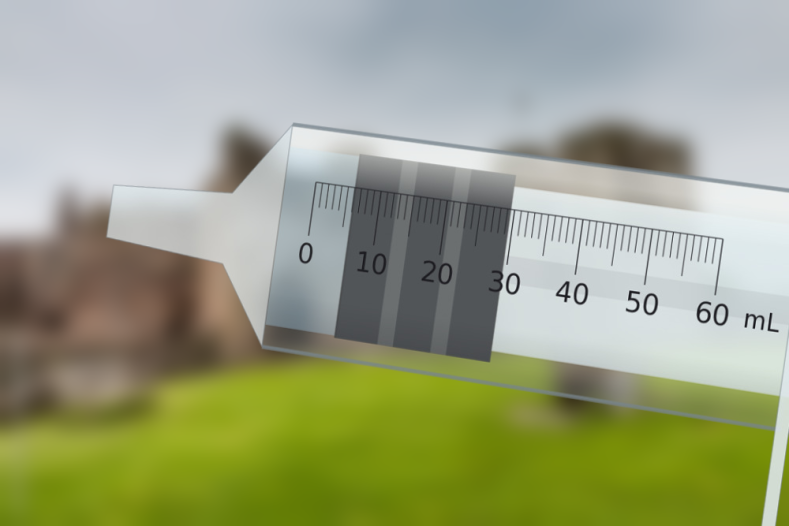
value=6 unit=mL
